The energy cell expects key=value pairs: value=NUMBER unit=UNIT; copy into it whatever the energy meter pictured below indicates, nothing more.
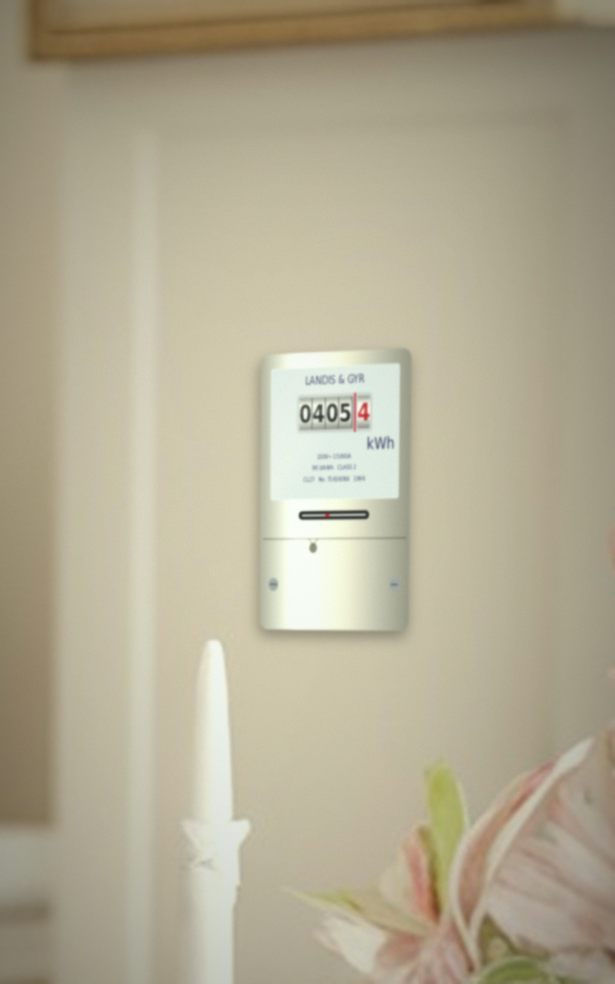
value=405.4 unit=kWh
